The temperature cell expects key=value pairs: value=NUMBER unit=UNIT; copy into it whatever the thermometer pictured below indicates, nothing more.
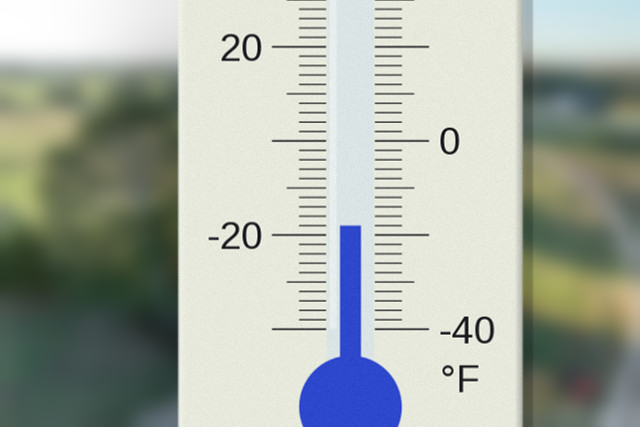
value=-18 unit=°F
